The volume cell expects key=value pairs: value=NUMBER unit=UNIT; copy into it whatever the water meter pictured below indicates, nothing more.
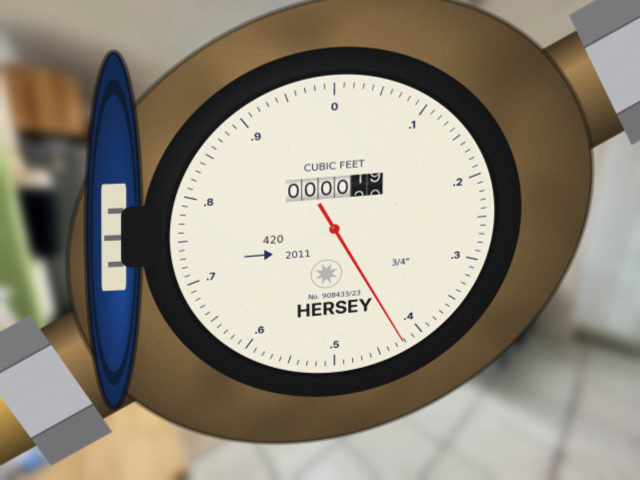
value=19.42 unit=ft³
